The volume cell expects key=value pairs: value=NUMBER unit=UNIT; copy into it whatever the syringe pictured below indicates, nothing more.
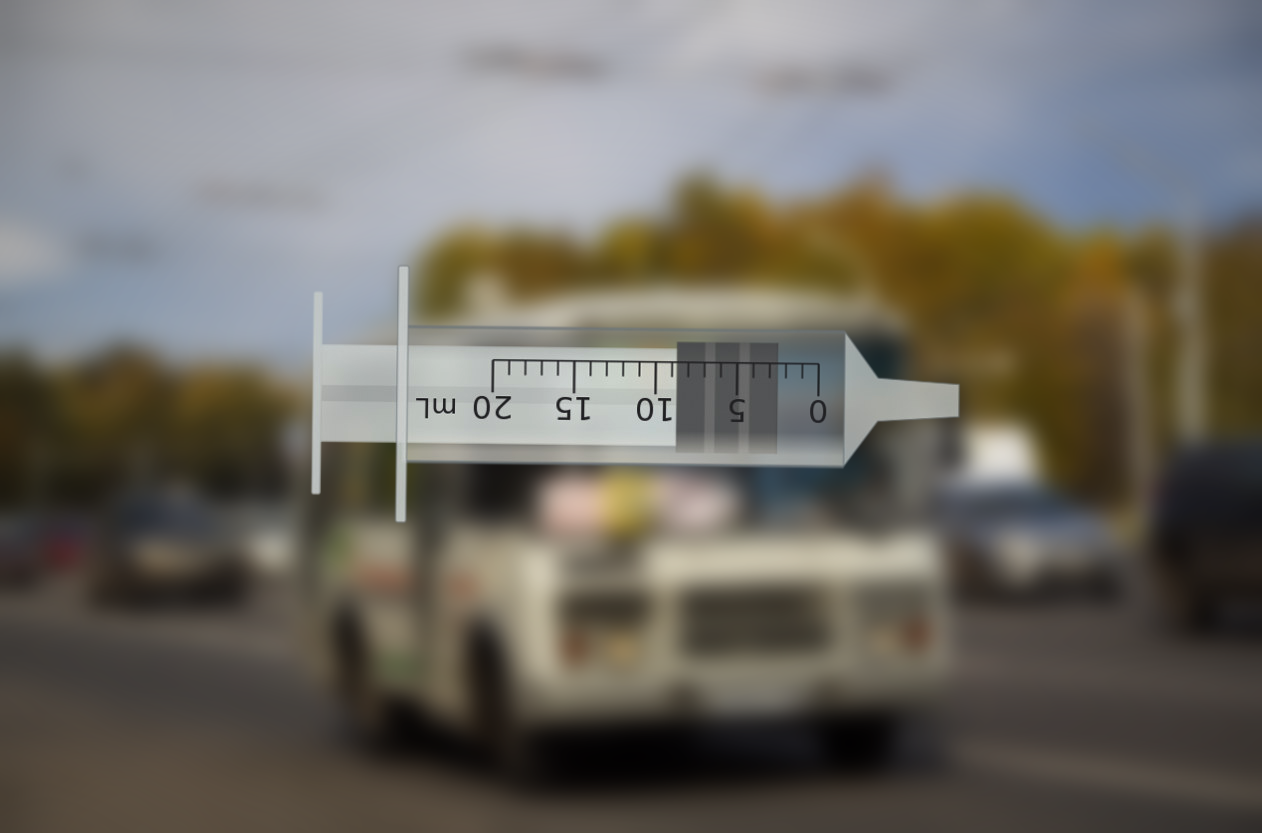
value=2.5 unit=mL
